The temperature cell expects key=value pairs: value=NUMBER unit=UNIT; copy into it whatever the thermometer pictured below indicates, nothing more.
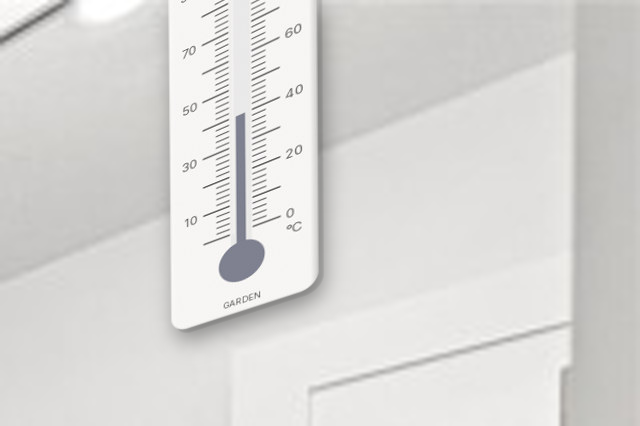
value=40 unit=°C
